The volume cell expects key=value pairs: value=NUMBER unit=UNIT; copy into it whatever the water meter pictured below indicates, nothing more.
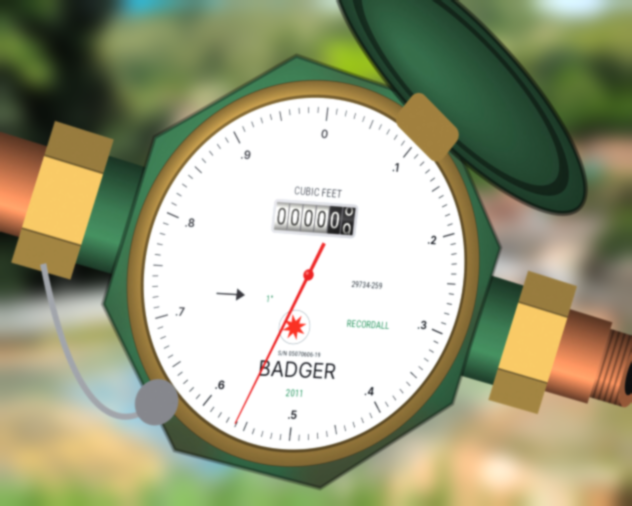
value=8.56 unit=ft³
